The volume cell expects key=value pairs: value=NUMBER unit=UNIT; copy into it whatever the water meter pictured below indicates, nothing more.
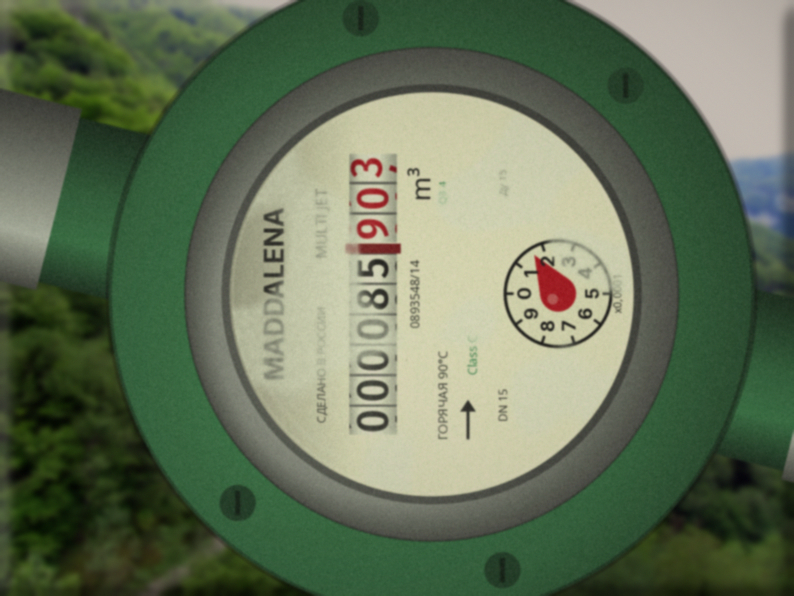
value=85.9031 unit=m³
